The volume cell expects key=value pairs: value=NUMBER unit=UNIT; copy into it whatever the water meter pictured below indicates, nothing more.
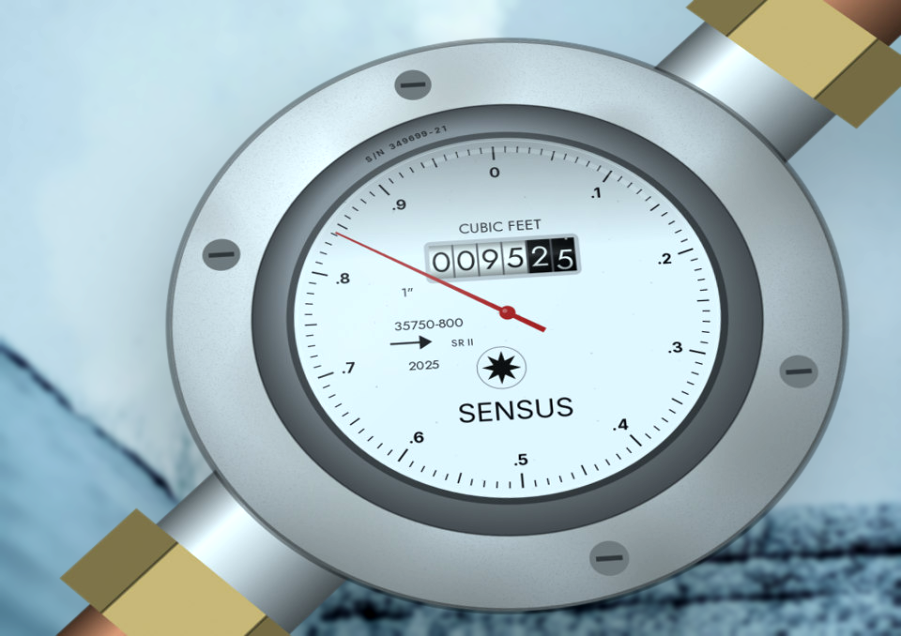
value=9524.84 unit=ft³
